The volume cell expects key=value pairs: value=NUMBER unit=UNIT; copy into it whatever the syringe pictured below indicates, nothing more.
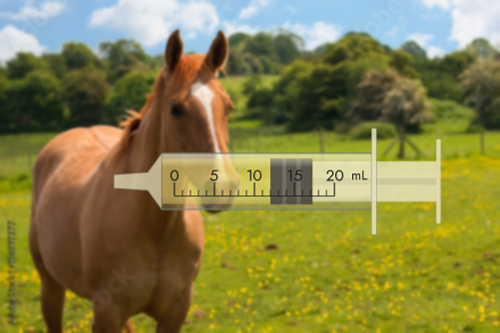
value=12 unit=mL
